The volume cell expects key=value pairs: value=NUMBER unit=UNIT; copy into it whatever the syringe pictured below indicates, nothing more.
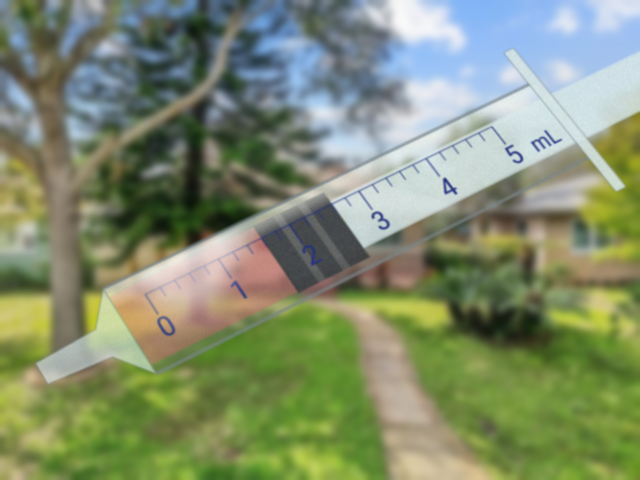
value=1.6 unit=mL
